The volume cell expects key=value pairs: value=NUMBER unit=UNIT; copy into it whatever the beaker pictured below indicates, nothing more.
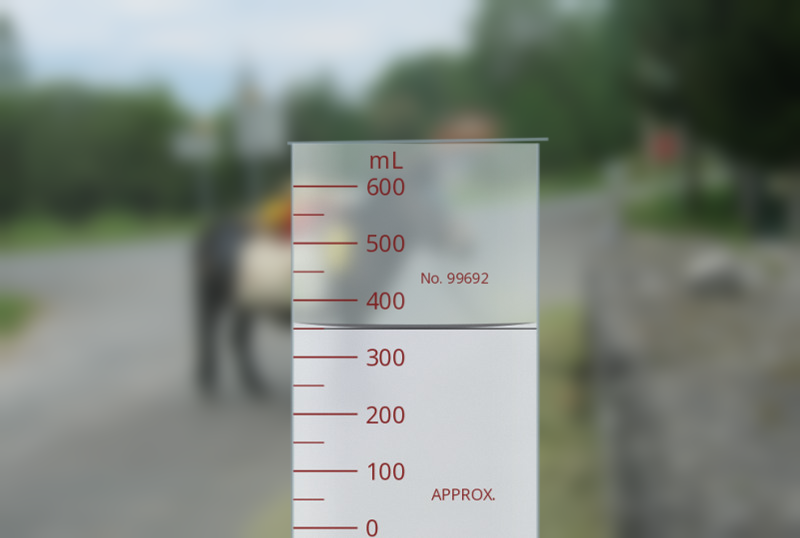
value=350 unit=mL
